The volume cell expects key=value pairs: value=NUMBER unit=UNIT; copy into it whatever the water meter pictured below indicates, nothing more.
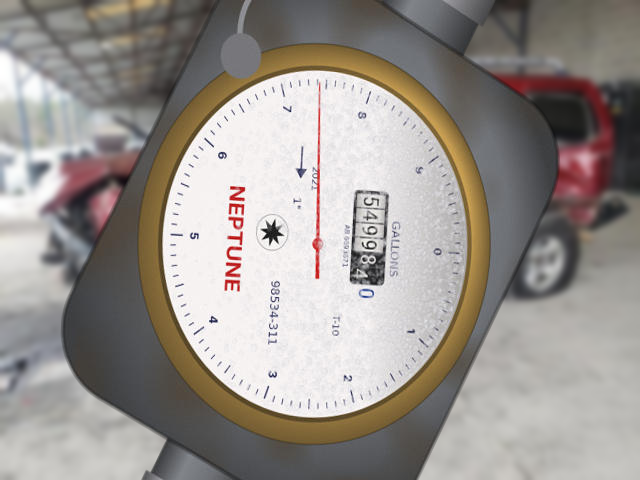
value=5499837.4 unit=gal
